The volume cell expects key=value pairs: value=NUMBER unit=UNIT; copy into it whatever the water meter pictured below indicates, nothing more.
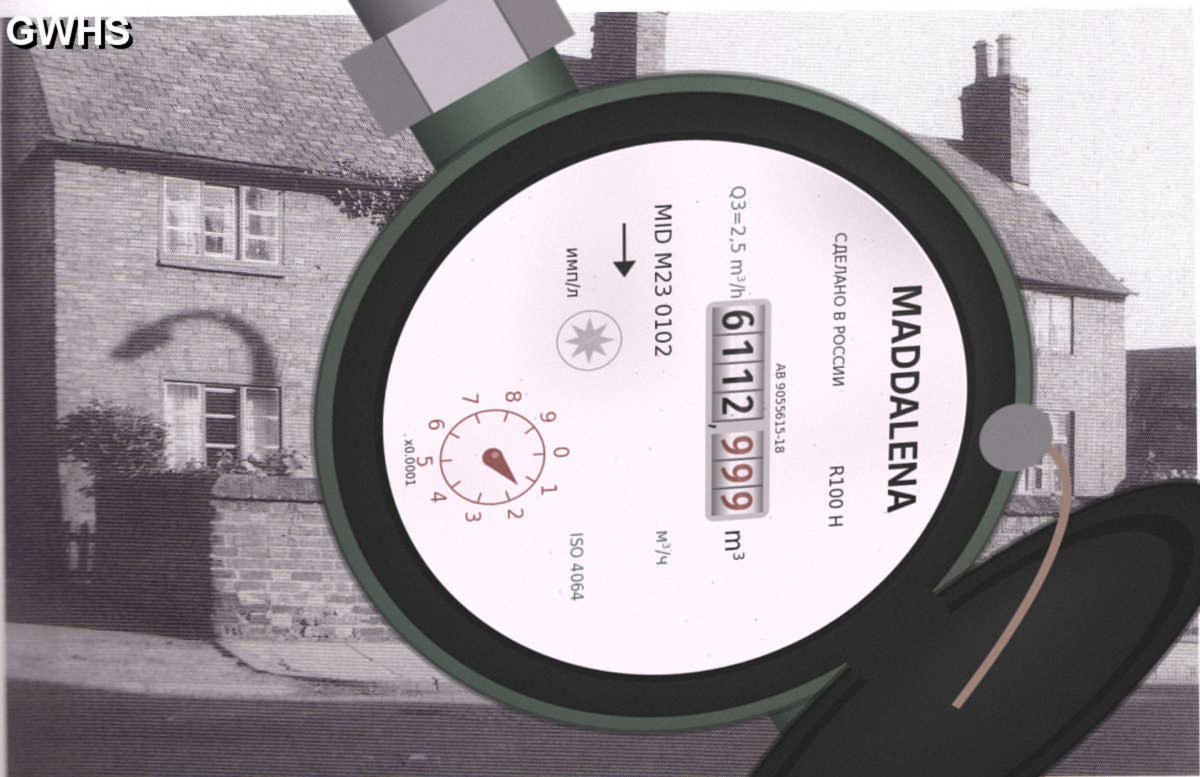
value=6112.9991 unit=m³
